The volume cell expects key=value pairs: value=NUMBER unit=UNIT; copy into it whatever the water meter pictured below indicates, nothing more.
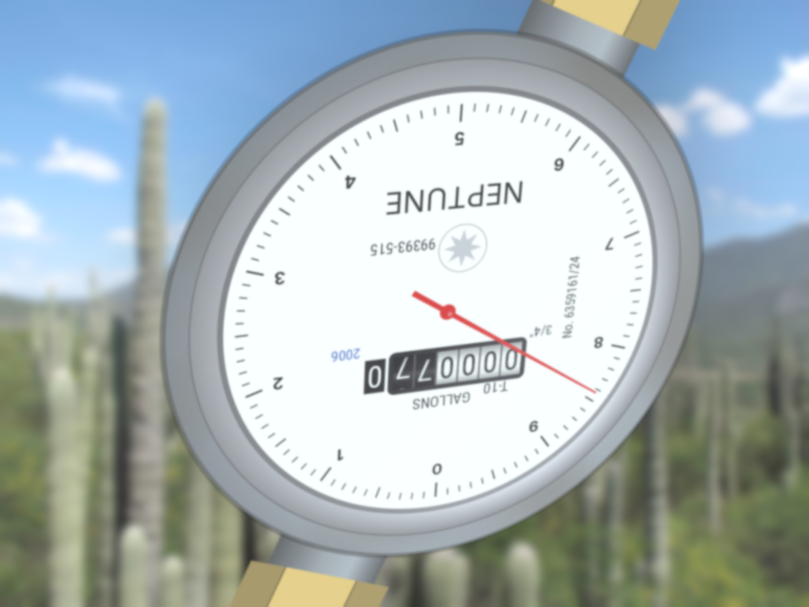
value=768.4 unit=gal
